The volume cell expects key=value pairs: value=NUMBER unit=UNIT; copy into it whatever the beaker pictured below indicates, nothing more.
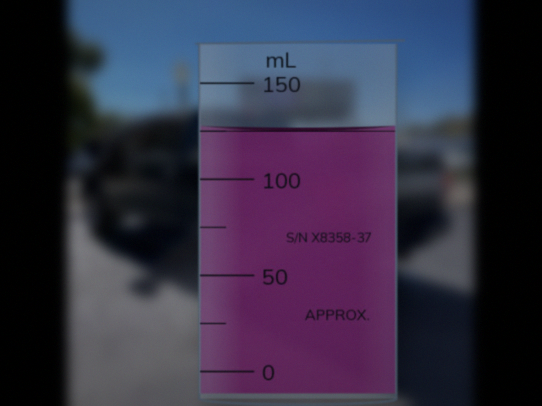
value=125 unit=mL
